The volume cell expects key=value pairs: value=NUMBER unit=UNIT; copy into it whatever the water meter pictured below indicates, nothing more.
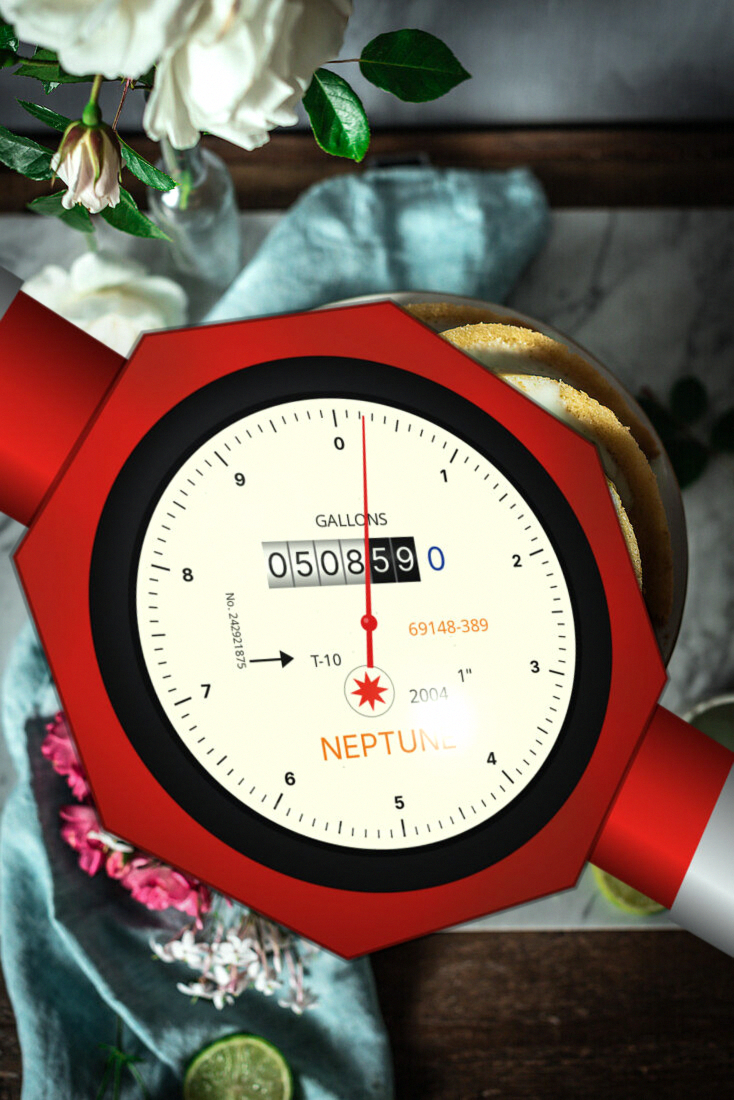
value=508590.2 unit=gal
